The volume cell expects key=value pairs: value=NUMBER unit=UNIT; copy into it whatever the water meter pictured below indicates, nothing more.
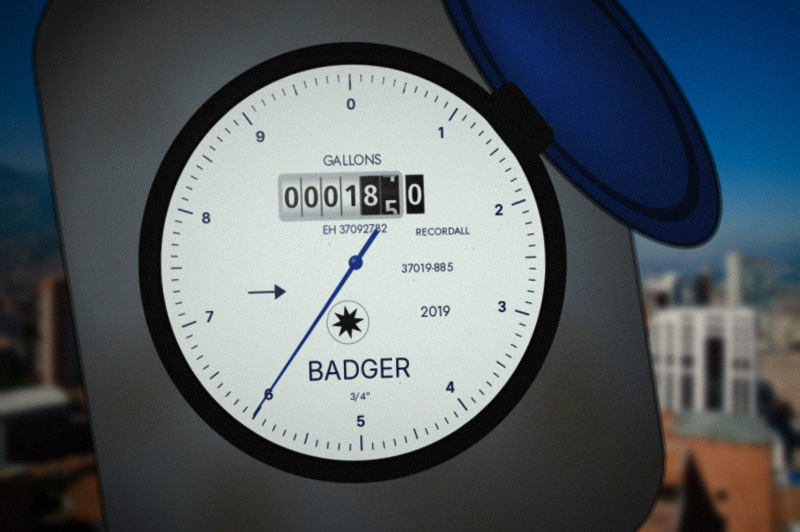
value=1846.0 unit=gal
